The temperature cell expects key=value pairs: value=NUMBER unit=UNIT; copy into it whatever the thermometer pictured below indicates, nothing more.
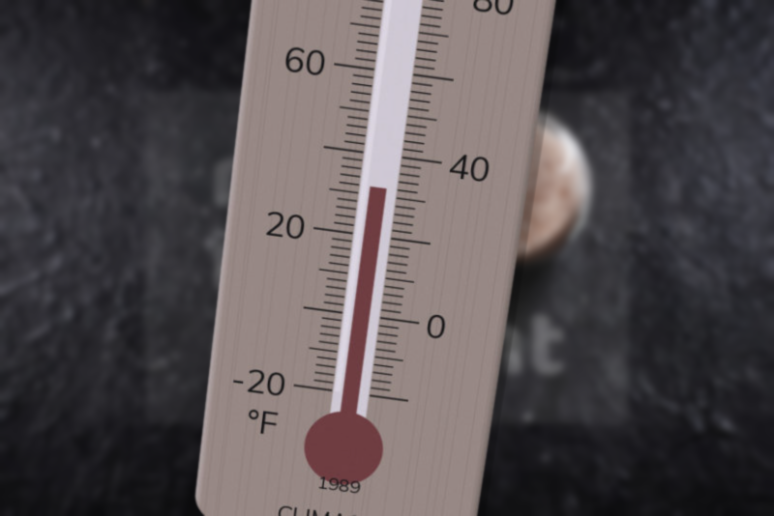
value=32 unit=°F
